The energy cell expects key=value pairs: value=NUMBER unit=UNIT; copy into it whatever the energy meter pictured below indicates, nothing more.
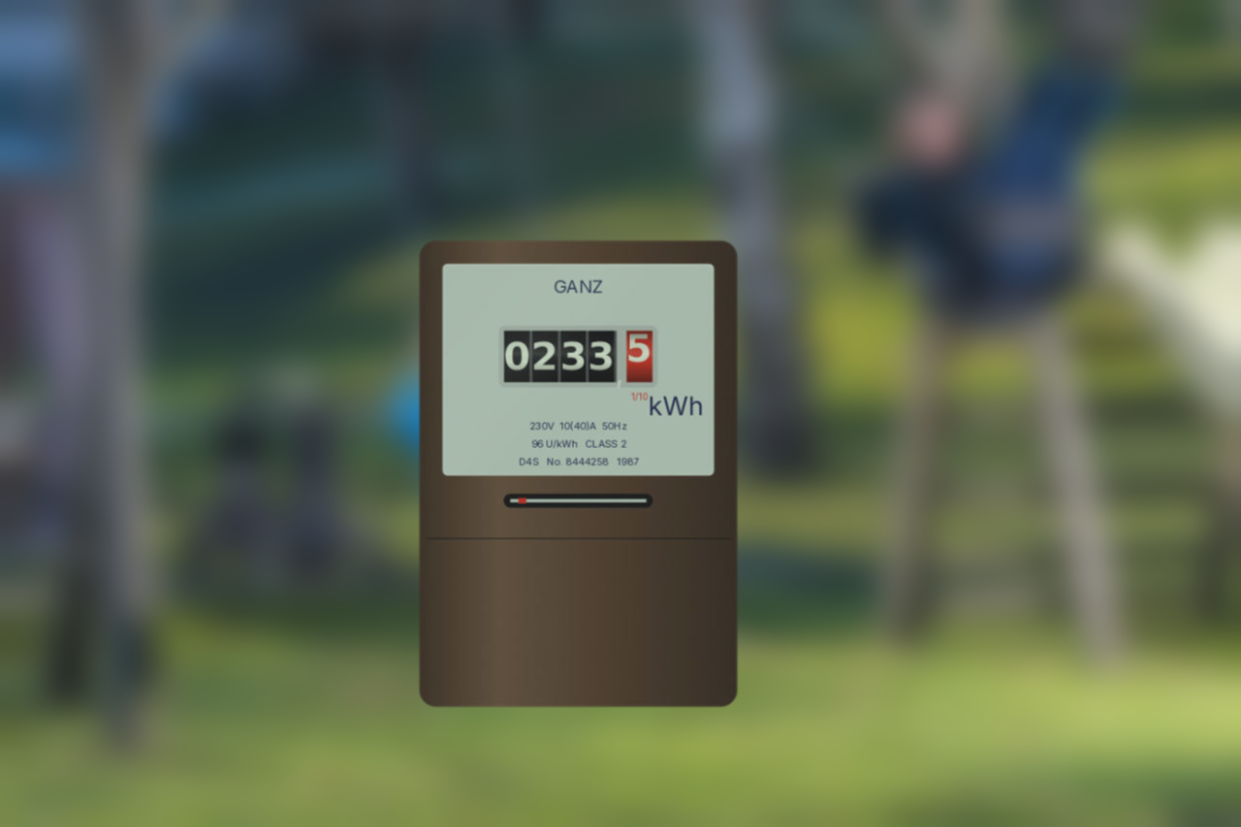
value=233.5 unit=kWh
